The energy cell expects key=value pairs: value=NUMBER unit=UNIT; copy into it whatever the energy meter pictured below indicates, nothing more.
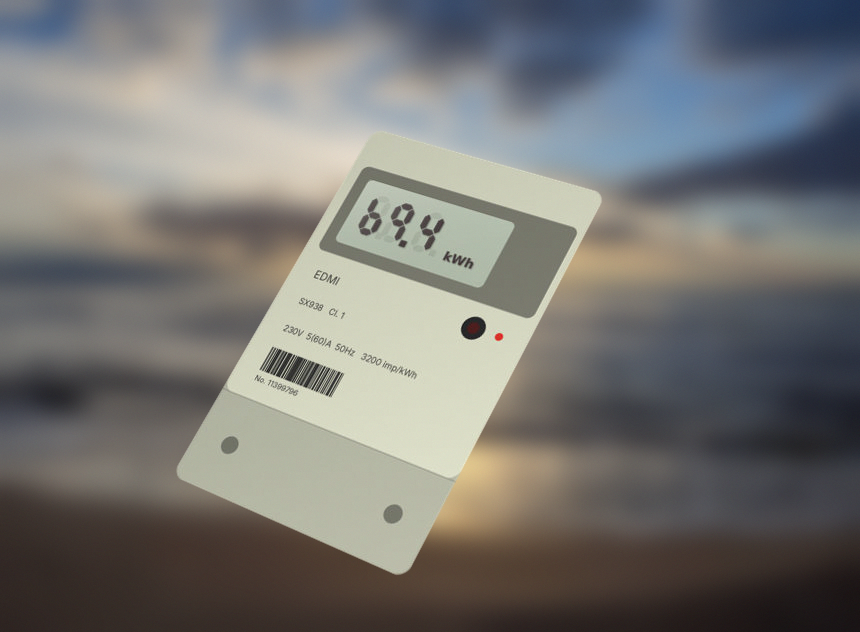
value=69.4 unit=kWh
